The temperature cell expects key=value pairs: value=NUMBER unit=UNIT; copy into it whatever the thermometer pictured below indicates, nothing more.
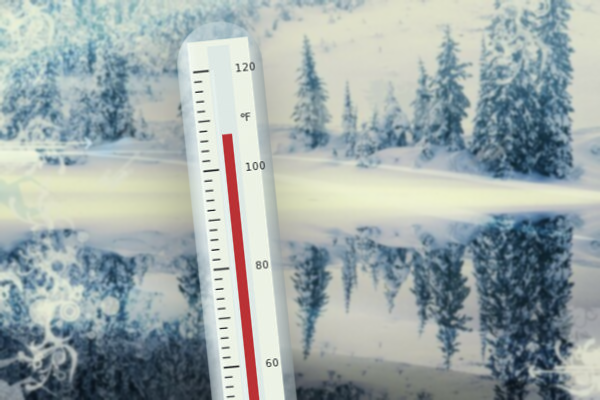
value=107 unit=°F
